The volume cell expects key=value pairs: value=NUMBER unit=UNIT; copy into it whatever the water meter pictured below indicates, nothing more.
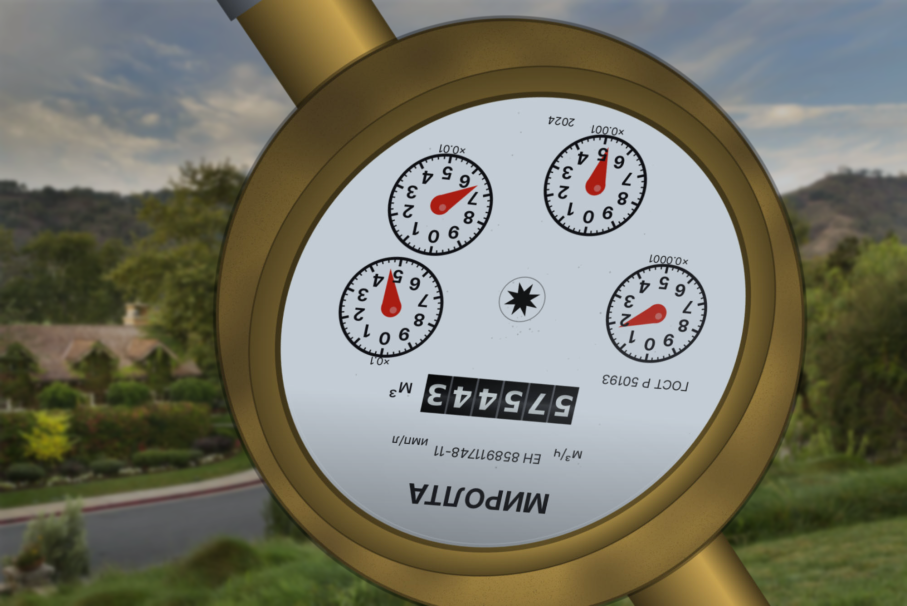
value=575443.4651 unit=m³
